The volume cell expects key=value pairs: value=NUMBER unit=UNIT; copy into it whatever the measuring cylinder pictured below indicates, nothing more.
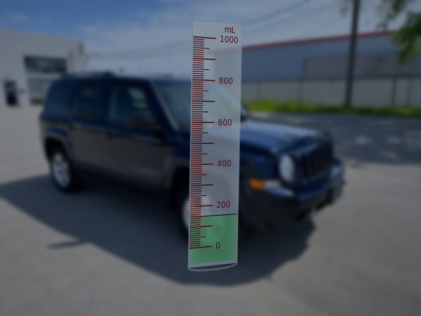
value=150 unit=mL
